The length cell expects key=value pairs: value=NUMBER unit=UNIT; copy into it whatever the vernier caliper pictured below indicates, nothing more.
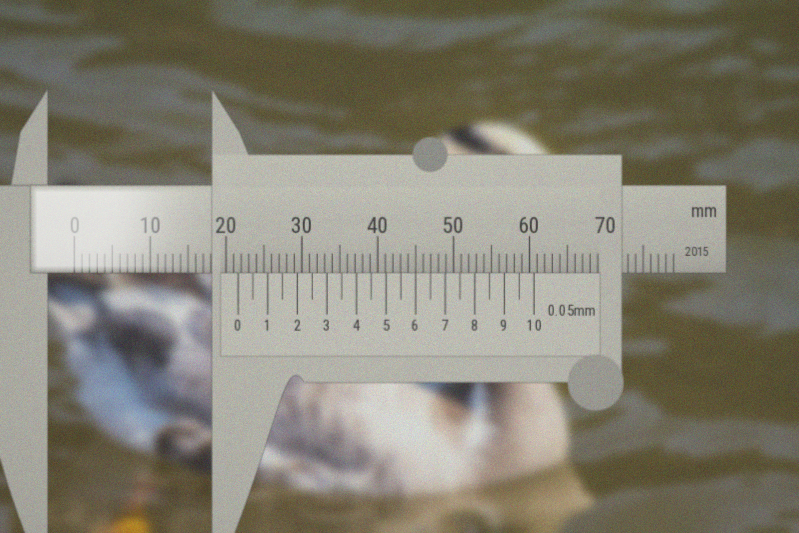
value=21.6 unit=mm
